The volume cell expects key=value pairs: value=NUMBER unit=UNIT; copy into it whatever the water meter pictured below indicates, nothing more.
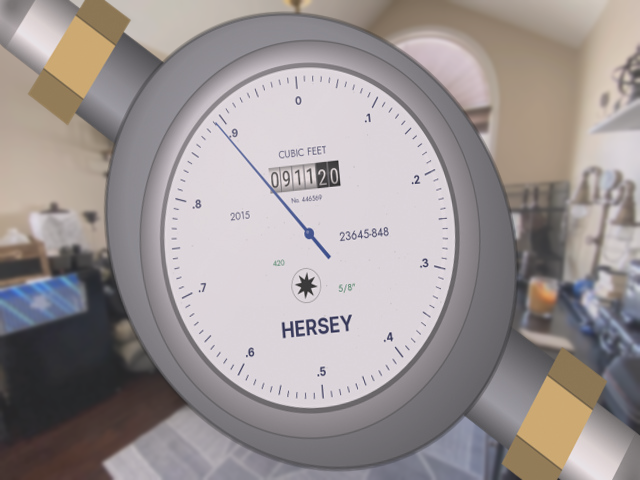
value=91119.89 unit=ft³
